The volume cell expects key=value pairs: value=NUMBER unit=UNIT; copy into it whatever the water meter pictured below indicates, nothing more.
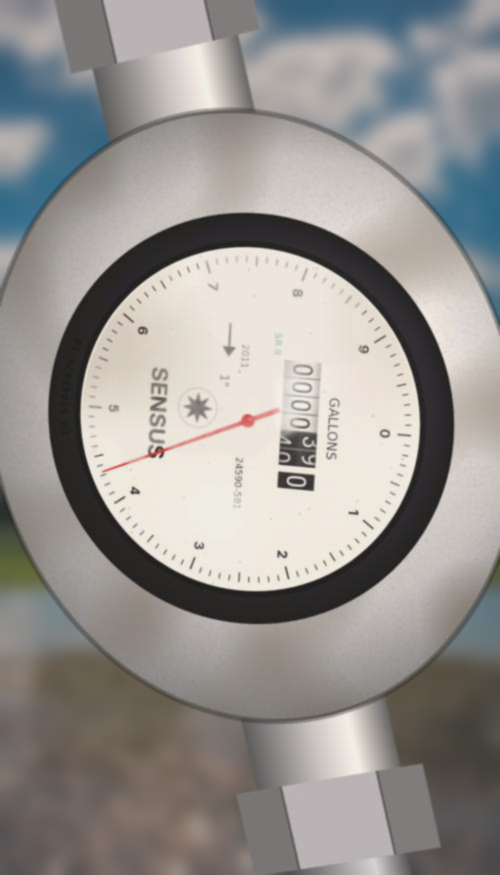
value=394.3 unit=gal
